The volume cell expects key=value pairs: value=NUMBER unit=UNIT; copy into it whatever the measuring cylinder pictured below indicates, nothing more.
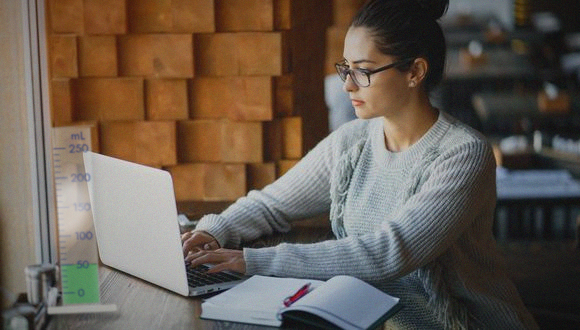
value=50 unit=mL
